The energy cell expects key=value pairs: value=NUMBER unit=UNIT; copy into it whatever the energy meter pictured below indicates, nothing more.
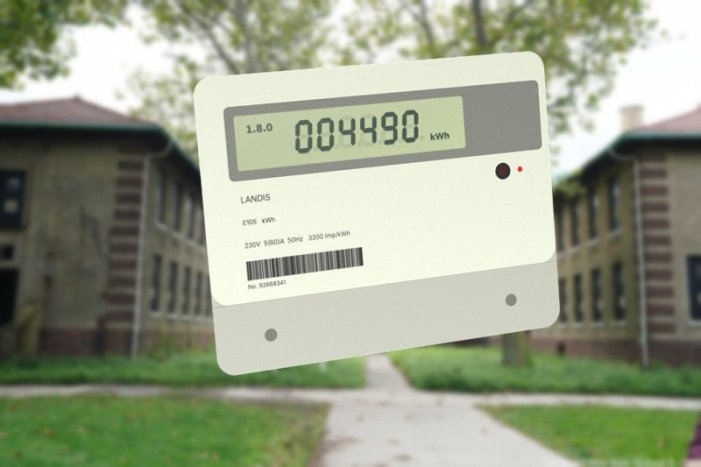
value=4490 unit=kWh
